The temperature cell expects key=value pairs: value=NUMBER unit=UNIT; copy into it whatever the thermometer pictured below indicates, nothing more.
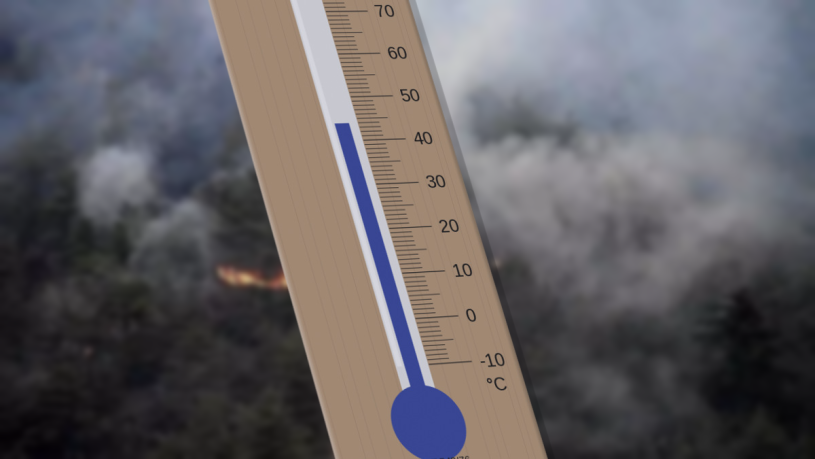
value=44 unit=°C
